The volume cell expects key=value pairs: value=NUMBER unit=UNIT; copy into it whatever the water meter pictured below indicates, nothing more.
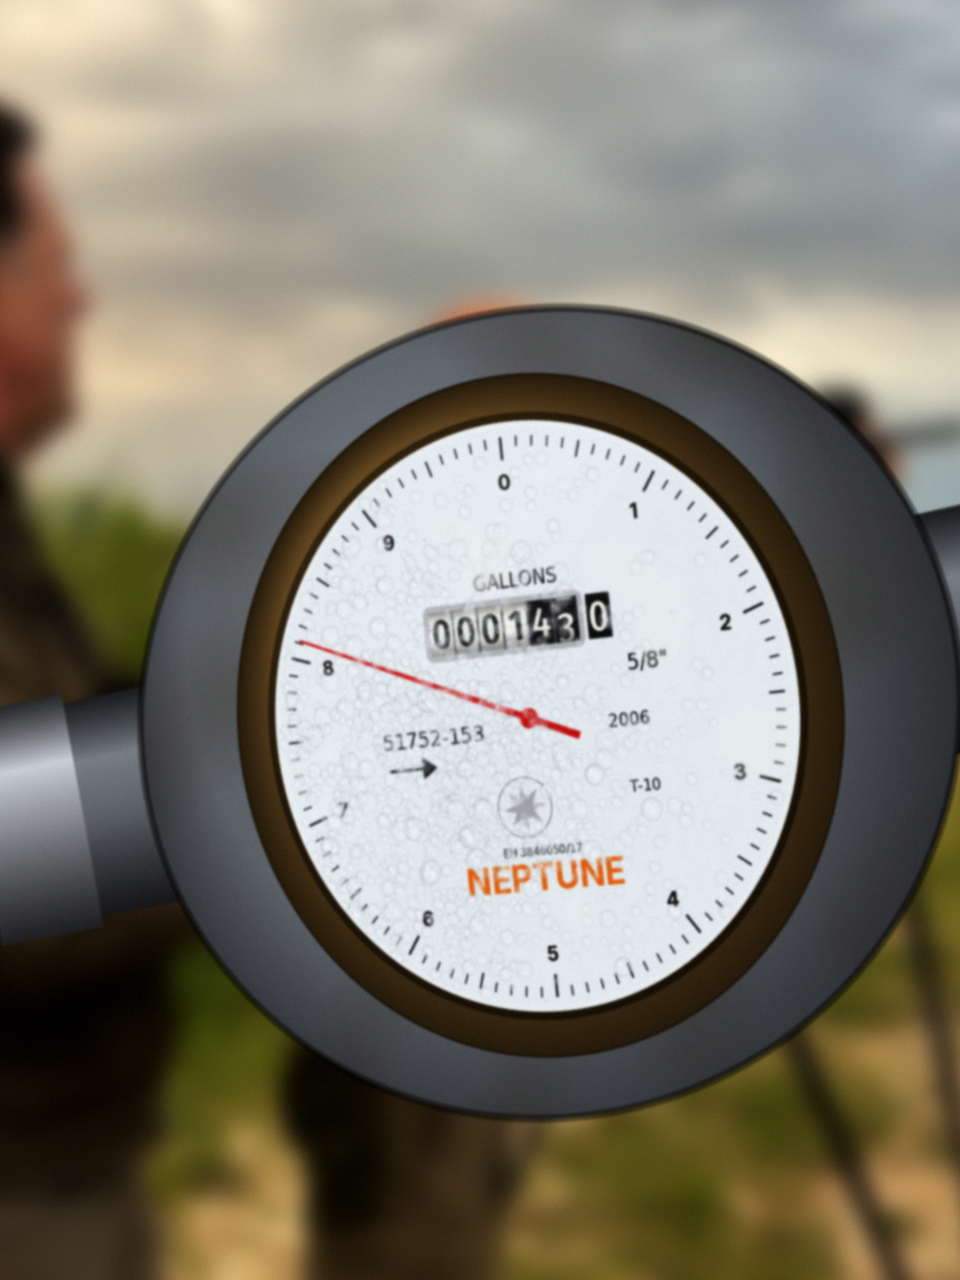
value=1428.1 unit=gal
